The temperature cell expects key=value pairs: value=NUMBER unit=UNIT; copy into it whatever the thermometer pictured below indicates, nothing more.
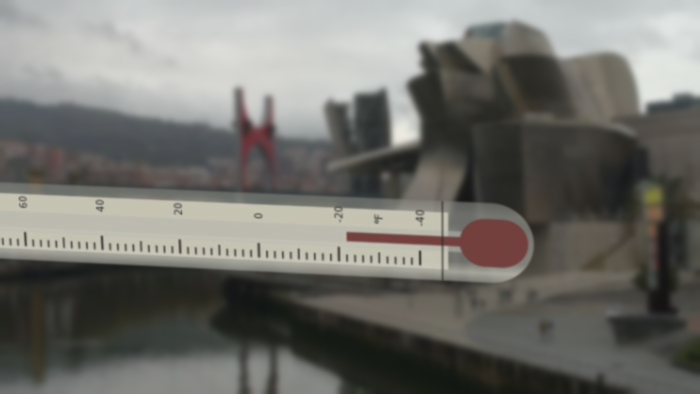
value=-22 unit=°F
